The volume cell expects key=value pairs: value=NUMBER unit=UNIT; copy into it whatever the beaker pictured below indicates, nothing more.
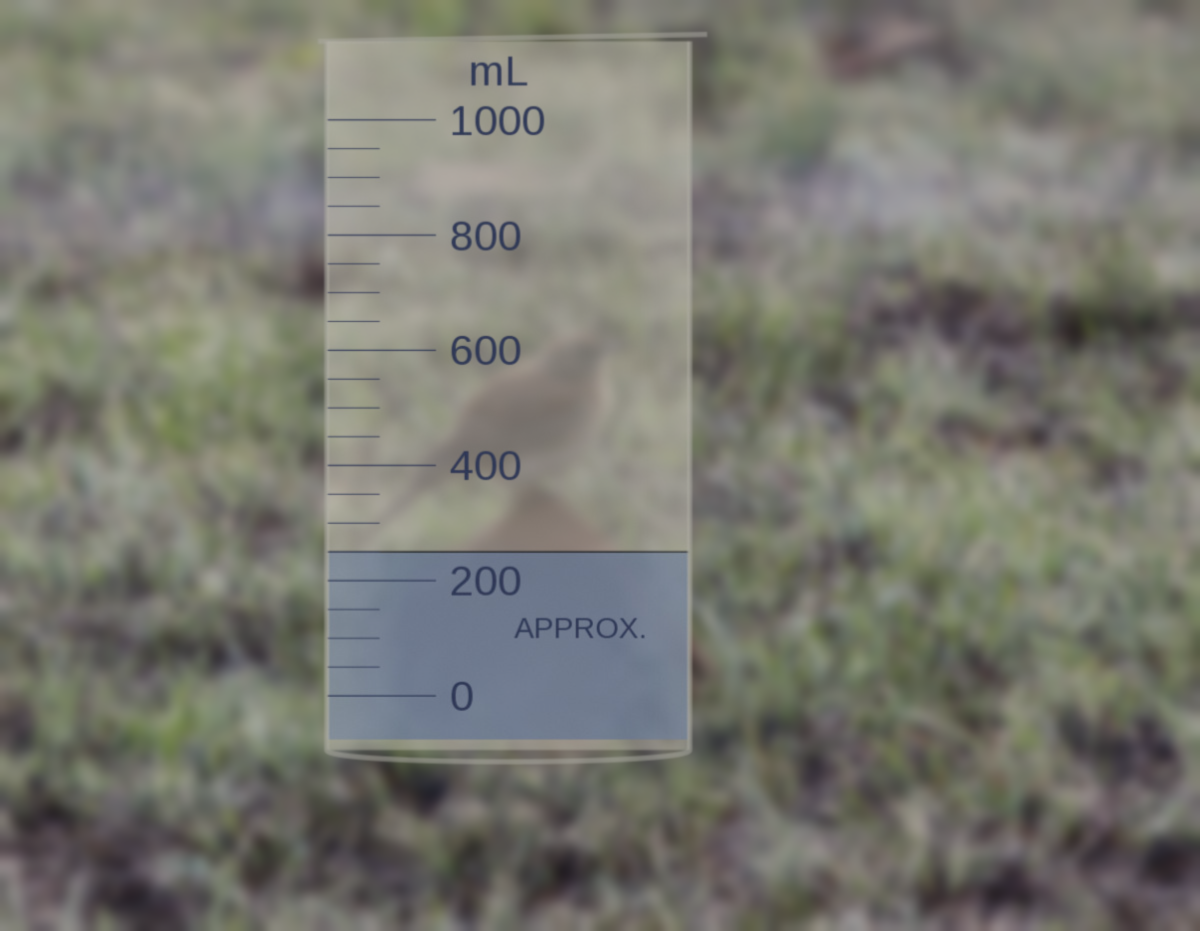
value=250 unit=mL
